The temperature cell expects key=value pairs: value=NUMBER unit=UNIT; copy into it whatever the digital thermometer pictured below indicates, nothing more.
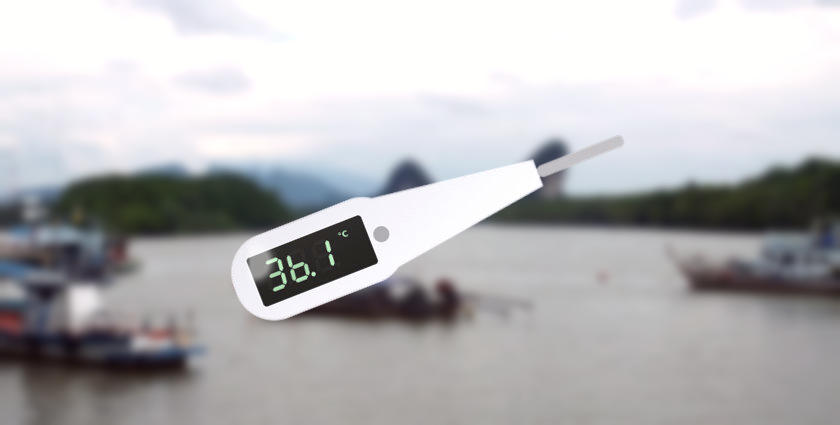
value=36.1 unit=°C
